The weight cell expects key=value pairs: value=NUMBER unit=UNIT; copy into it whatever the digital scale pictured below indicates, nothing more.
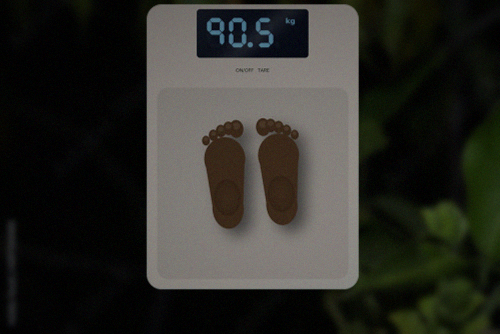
value=90.5 unit=kg
